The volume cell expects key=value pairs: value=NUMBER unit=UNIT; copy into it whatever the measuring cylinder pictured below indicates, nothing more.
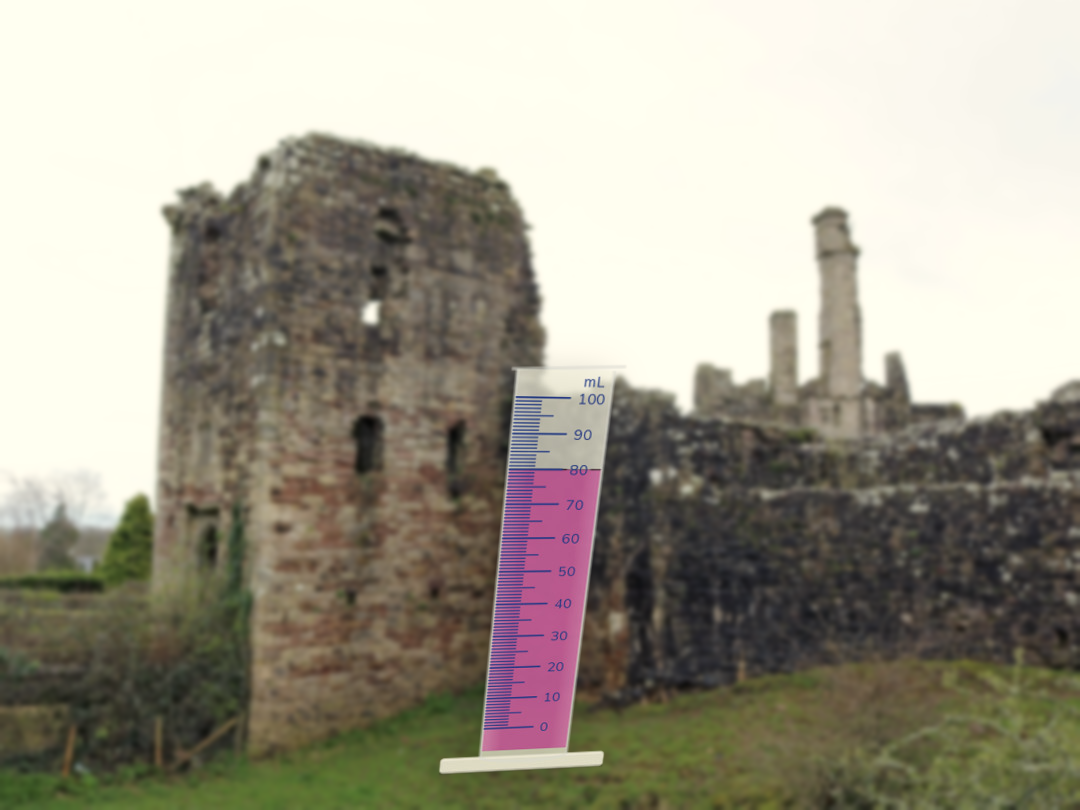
value=80 unit=mL
